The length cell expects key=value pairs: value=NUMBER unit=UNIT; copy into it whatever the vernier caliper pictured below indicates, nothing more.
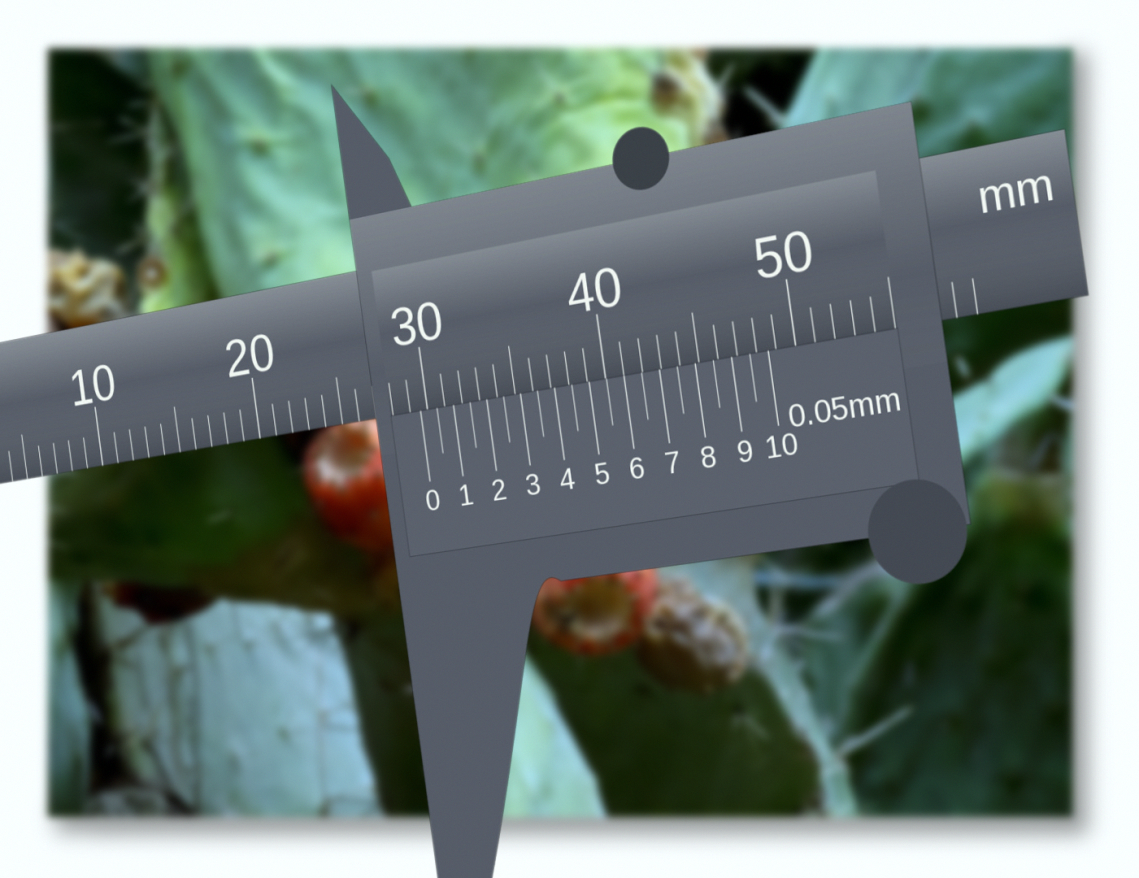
value=29.6 unit=mm
